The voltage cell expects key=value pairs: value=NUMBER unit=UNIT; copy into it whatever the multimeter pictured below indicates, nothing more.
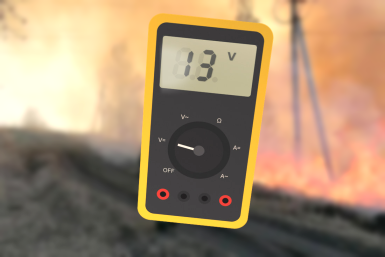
value=13 unit=V
